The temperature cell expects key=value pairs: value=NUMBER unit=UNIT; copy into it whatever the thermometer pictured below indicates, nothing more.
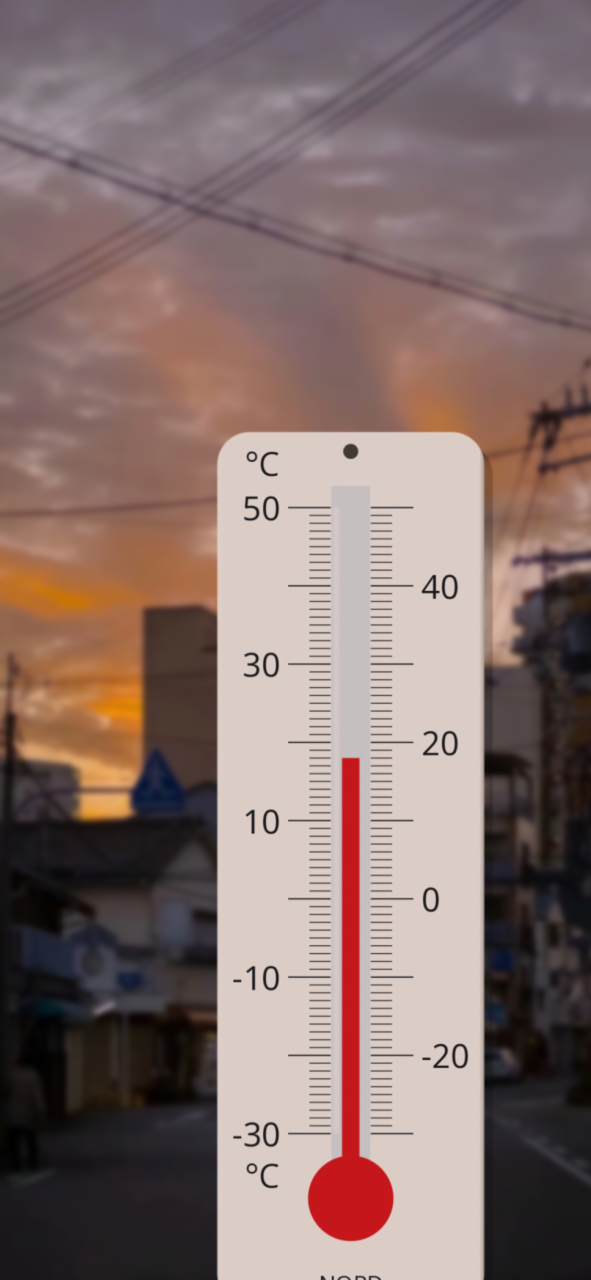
value=18 unit=°C
